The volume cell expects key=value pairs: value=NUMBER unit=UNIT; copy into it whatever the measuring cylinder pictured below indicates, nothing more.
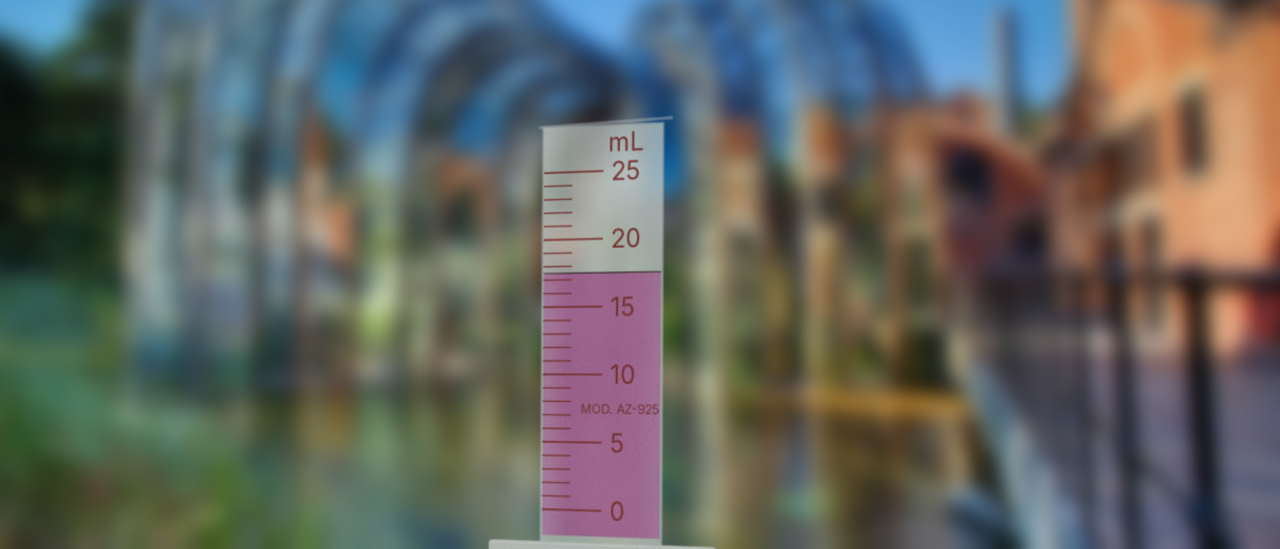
value=17.5 unit=mL
